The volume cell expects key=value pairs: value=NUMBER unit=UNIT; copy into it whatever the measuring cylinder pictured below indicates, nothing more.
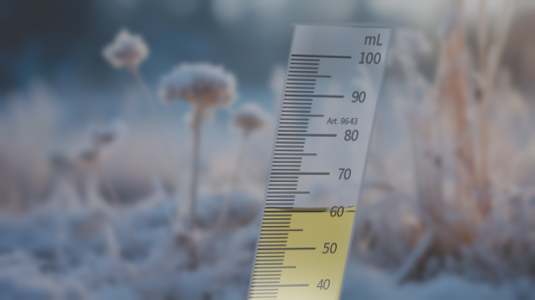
value=60 unit=mL
